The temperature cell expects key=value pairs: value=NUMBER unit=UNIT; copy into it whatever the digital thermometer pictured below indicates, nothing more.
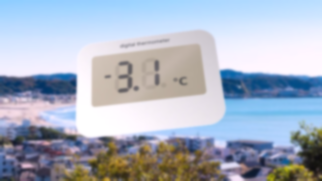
value=-3.1 unit=°C
